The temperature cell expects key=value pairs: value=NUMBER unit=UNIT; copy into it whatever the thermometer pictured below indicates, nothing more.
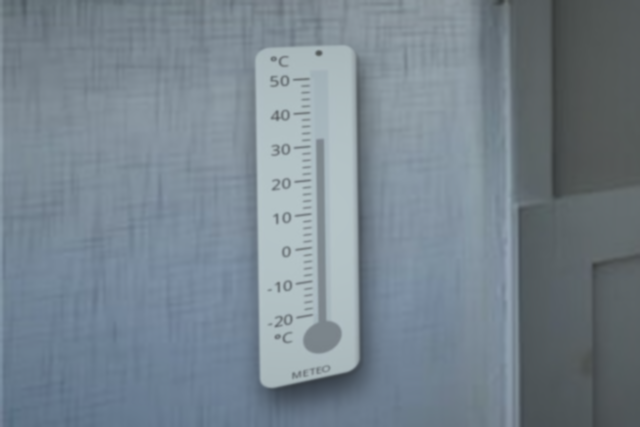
value=32 unit=°C
